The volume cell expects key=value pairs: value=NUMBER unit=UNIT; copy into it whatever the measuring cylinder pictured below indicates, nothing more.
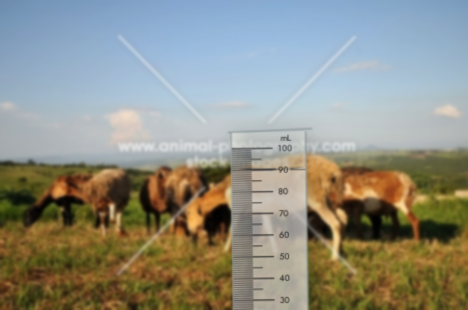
value=90 unit=mL
